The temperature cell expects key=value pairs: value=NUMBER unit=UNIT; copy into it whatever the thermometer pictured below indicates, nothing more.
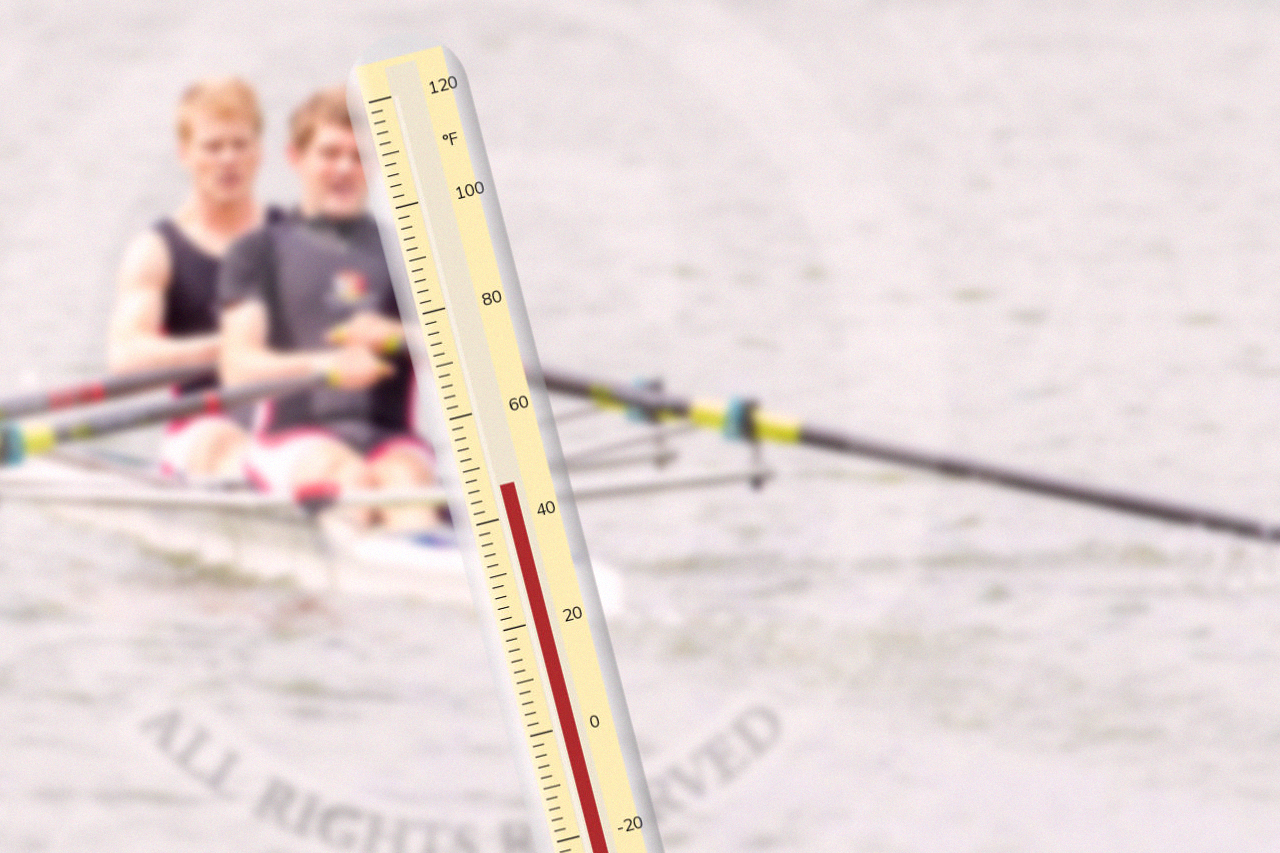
value=46 unit=°F
